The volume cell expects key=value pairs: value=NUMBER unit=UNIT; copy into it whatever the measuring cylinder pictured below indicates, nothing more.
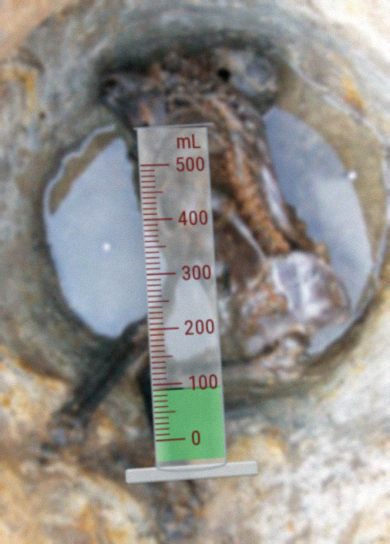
value=90 unit=mL
